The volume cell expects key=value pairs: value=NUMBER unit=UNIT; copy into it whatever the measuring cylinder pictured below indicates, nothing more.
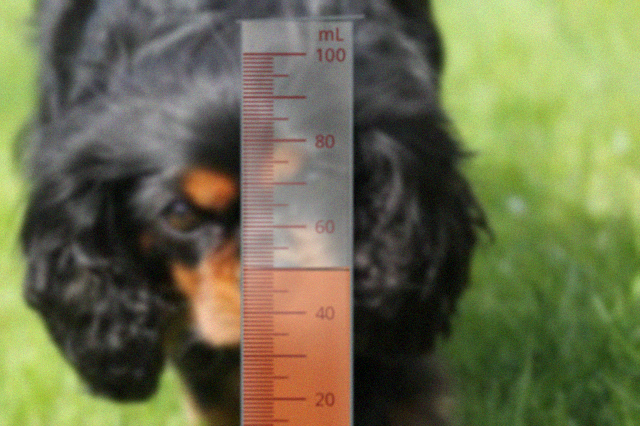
value=50 unit=mL
